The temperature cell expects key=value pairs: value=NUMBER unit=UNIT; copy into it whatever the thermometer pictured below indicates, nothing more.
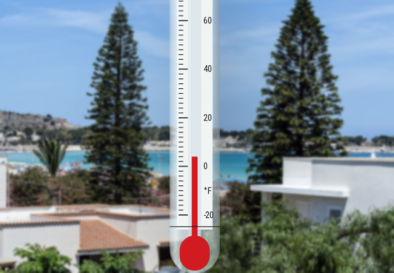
value=4 unit=°F
